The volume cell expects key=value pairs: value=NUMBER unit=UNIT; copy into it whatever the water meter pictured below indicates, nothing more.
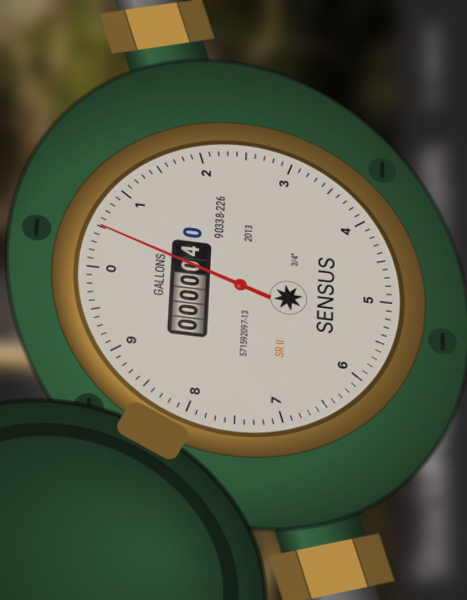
value=40.5 unit=gal
